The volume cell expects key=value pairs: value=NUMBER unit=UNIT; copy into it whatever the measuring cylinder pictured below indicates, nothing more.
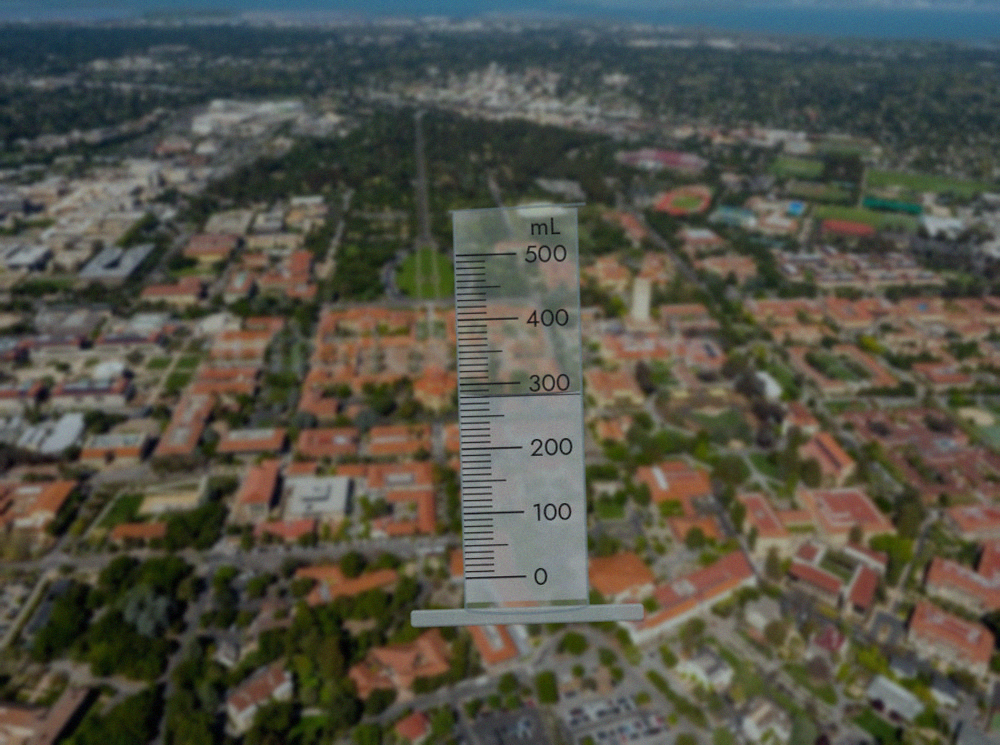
value=280 unit=mL
